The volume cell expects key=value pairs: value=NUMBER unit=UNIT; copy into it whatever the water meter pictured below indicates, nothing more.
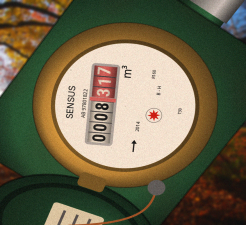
value=8.317 unit=m³
